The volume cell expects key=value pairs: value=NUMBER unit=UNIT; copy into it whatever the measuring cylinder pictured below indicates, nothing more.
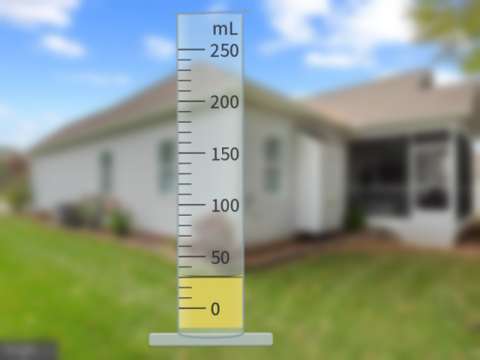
value=30 unit=mL
